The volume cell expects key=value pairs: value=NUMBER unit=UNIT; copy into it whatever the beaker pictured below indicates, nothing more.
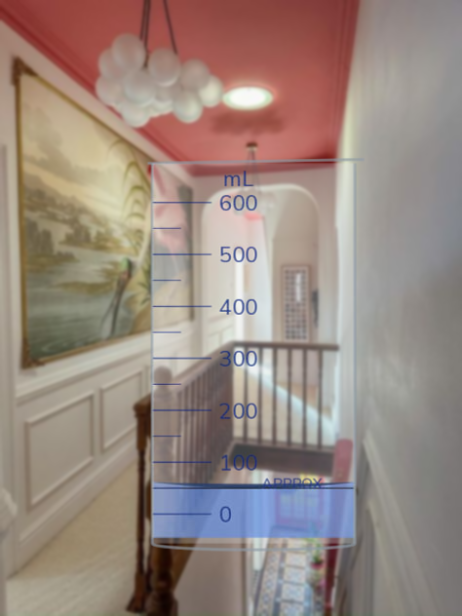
value=50 unit=mL
